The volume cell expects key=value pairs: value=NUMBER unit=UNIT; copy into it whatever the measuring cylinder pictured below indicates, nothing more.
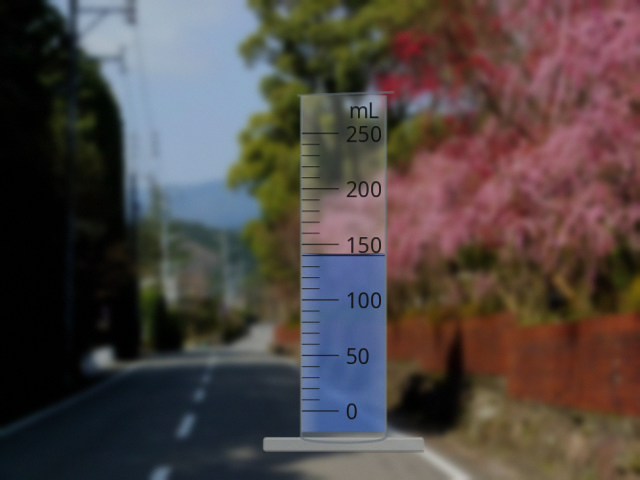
value=140 unit=mL
